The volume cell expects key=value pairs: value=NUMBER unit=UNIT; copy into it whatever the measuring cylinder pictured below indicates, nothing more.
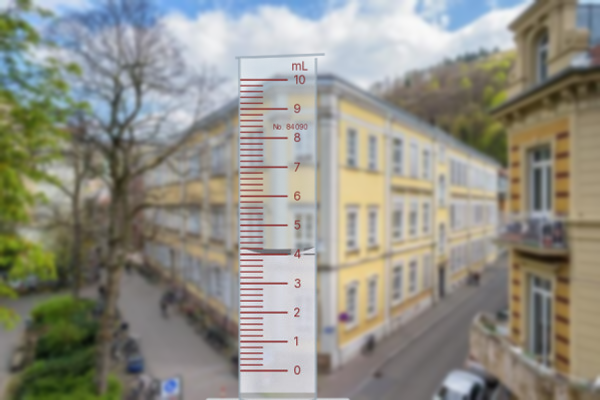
value=4 unit=mL
